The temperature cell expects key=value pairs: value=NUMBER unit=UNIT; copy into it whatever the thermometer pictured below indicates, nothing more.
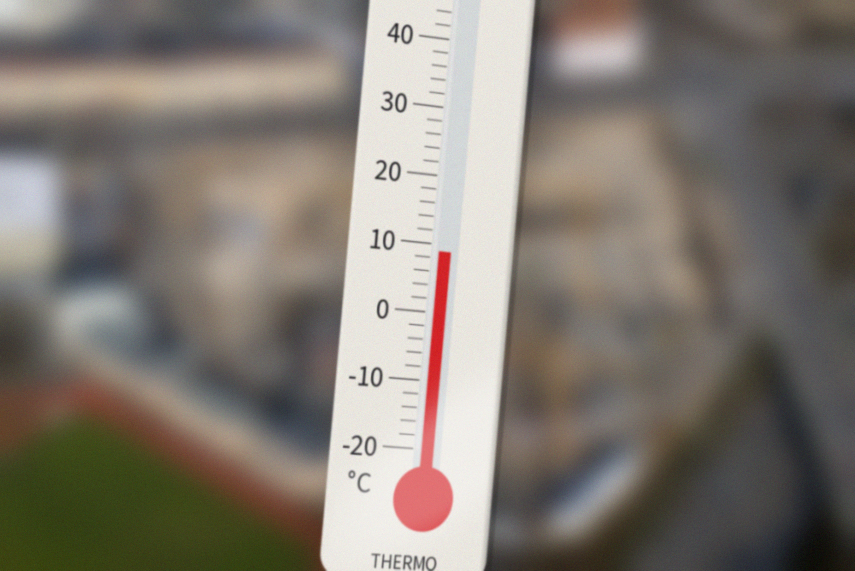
value=9 unit=°C
